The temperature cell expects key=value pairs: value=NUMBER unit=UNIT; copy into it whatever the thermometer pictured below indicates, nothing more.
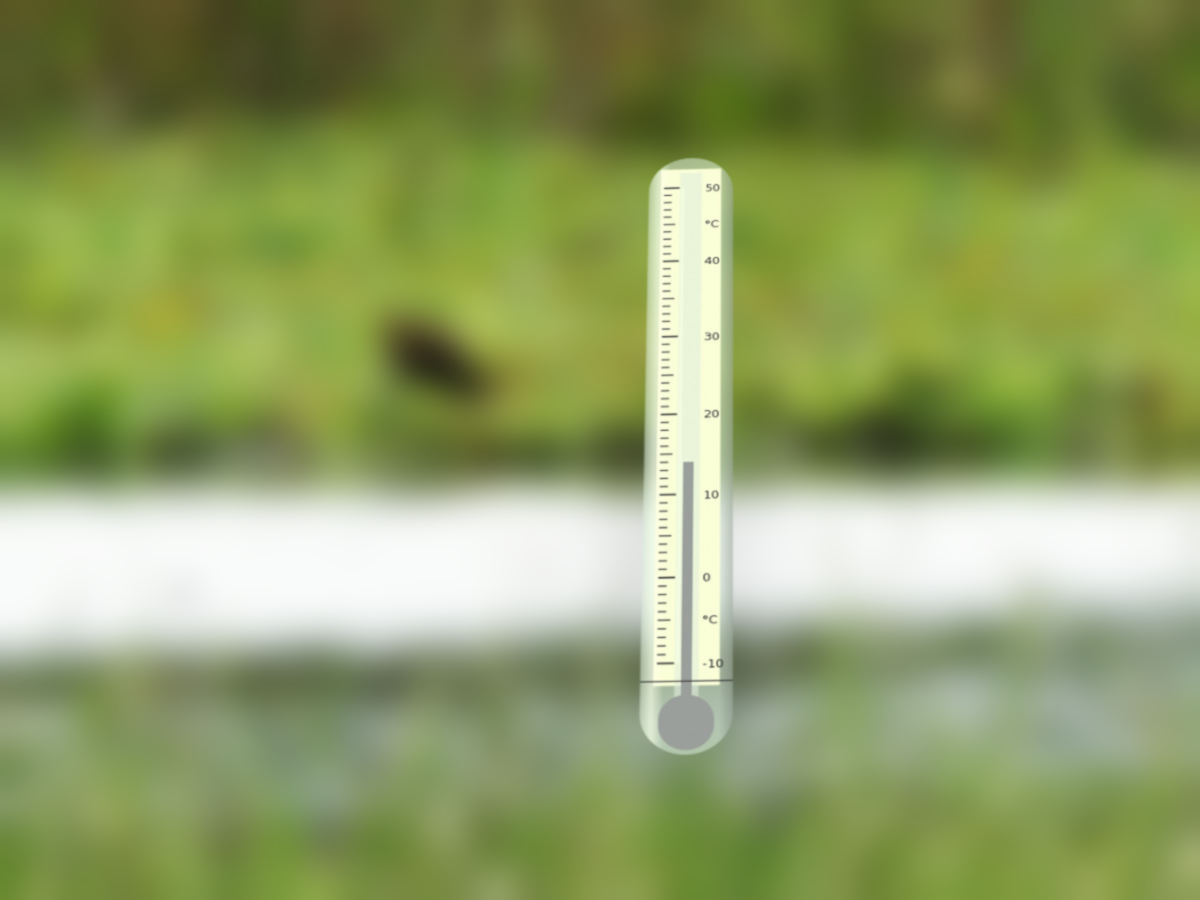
value=14 unit=°C
